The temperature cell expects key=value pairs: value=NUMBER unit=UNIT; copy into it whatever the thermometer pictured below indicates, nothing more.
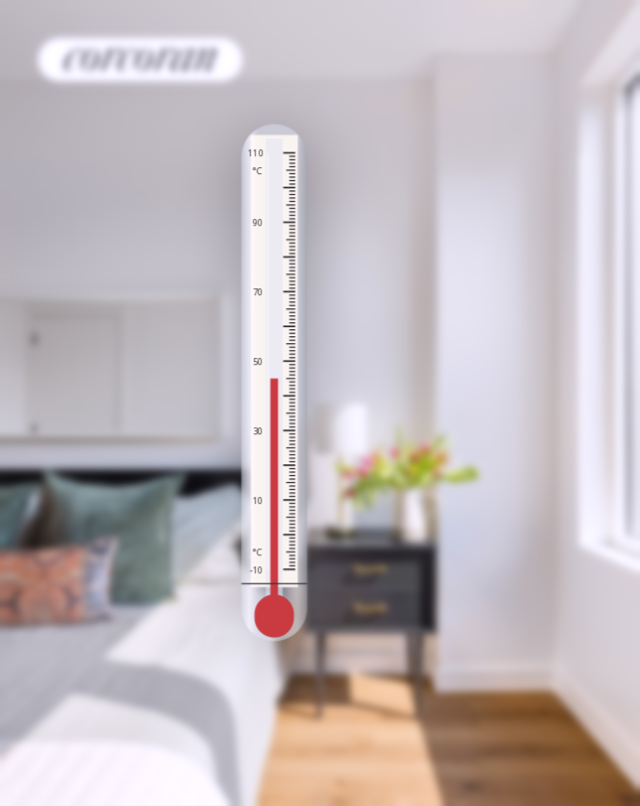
value=45 unit=°C
